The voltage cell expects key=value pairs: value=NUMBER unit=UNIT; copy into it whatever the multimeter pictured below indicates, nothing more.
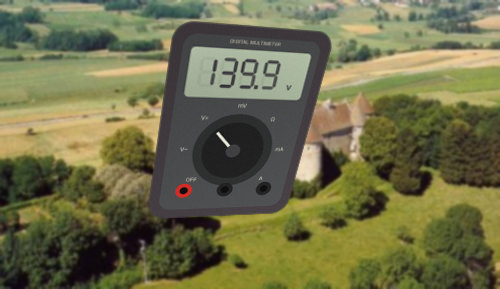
value=139.9 unit=V
